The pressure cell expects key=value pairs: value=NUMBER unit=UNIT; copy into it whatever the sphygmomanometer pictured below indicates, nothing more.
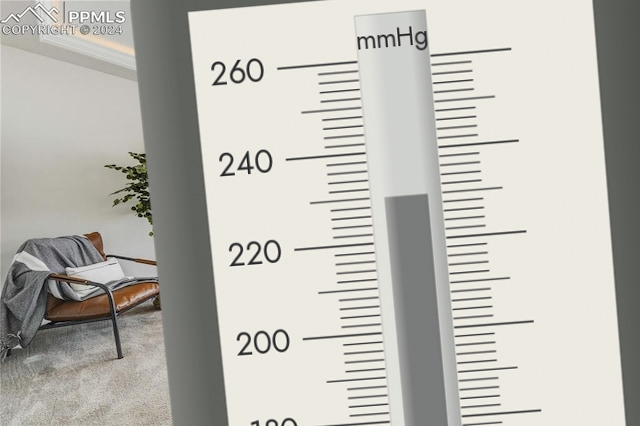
value=230 unit=mmHg
